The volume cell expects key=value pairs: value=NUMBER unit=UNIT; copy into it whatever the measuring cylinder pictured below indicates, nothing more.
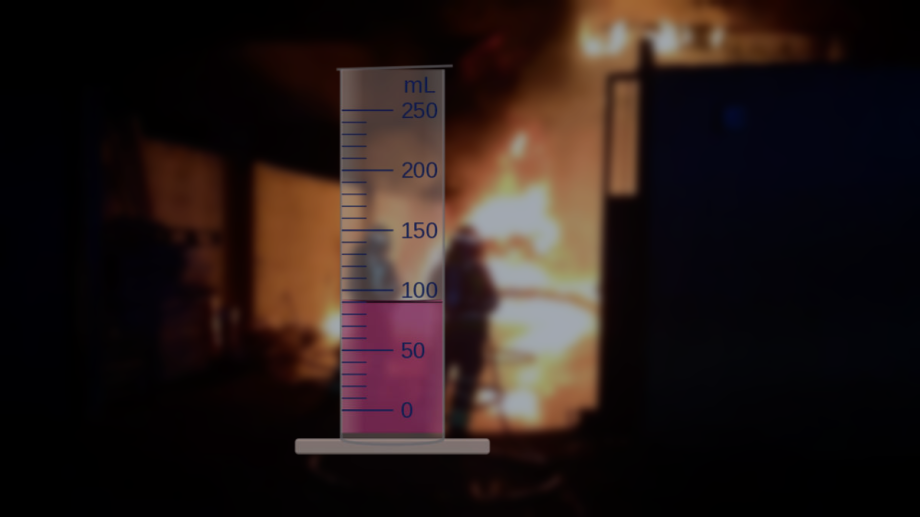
value=90 unit=mL
